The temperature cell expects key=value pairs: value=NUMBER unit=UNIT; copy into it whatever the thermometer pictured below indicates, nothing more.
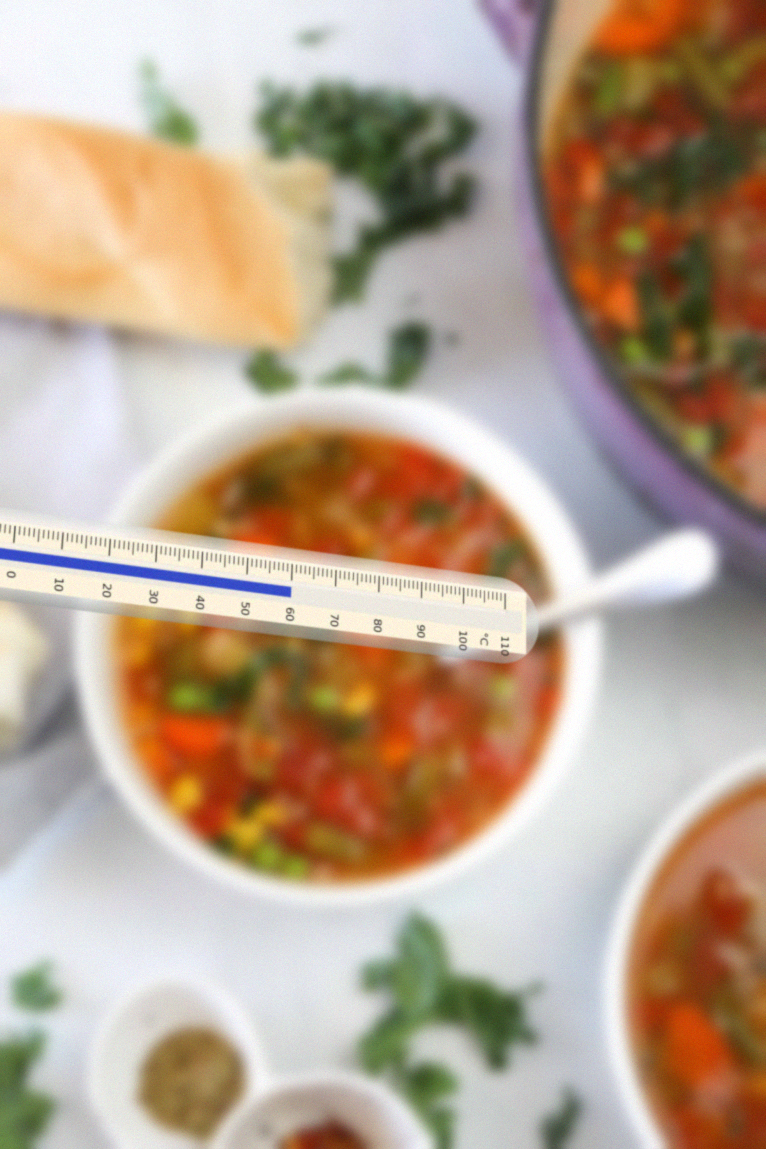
value=60 unit=°C
